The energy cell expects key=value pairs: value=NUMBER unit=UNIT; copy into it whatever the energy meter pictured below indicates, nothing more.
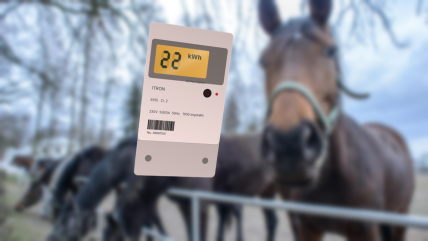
value=22 unit=kWh
